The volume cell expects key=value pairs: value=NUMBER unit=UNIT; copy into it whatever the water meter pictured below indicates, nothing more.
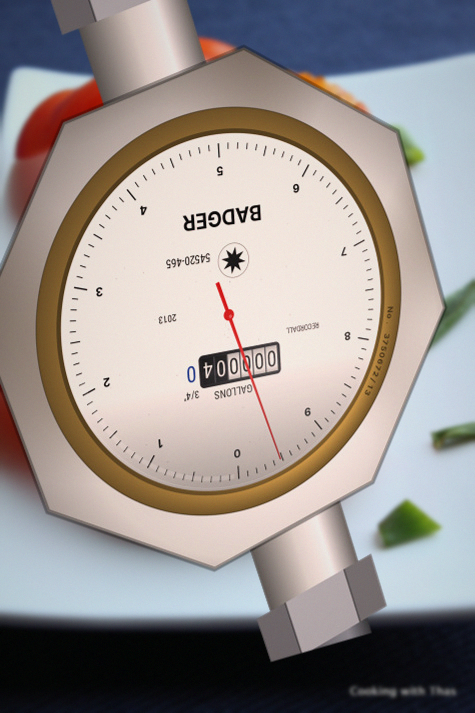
value=39.5 unit=gal
